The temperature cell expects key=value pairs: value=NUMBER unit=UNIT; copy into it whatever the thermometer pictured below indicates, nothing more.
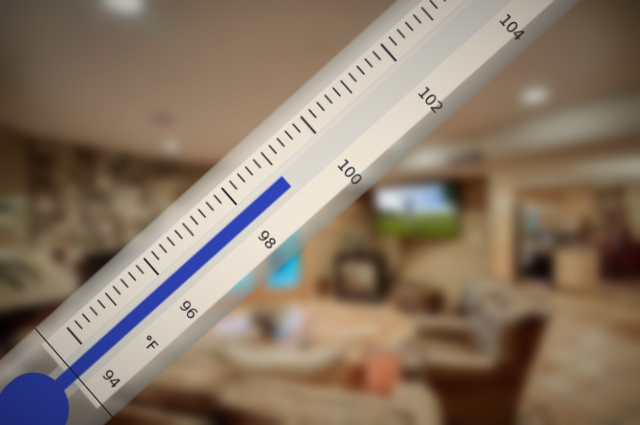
value=99 unit=°F
